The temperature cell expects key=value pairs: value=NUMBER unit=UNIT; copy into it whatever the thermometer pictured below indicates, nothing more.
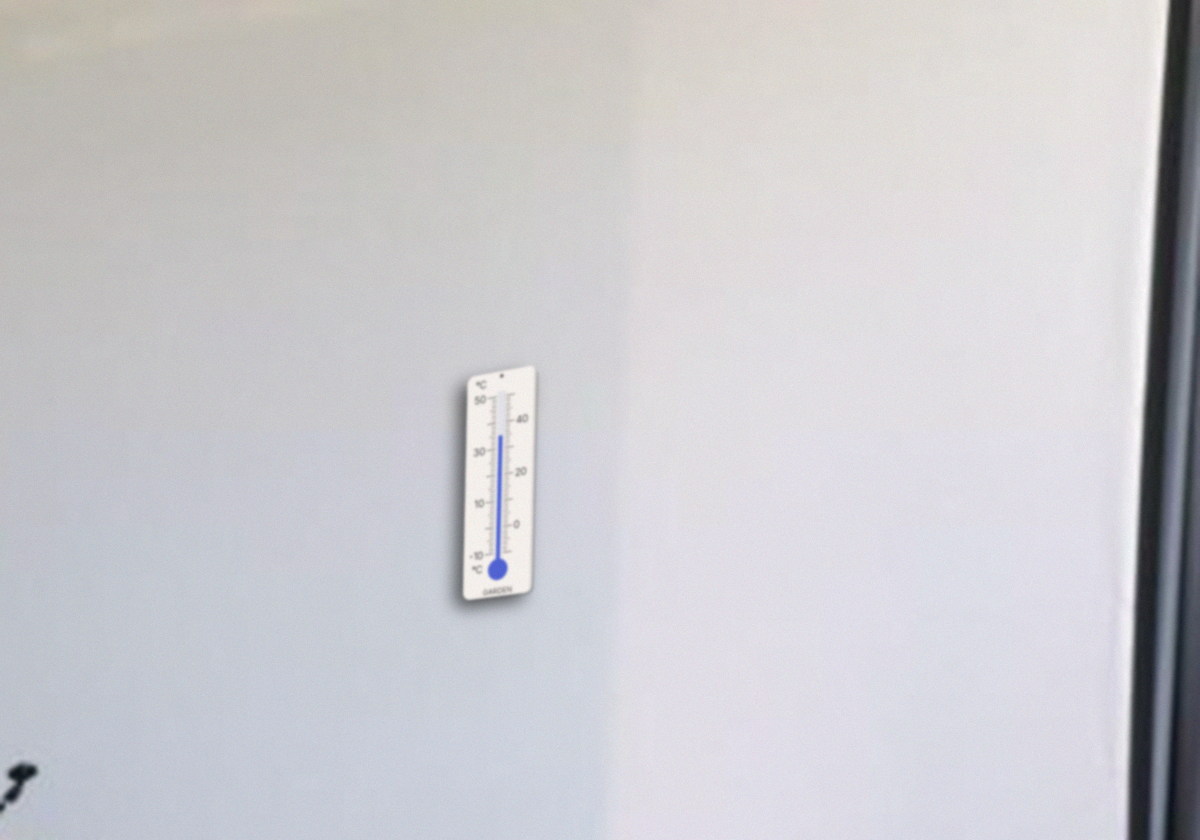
value=35 unit=°C
